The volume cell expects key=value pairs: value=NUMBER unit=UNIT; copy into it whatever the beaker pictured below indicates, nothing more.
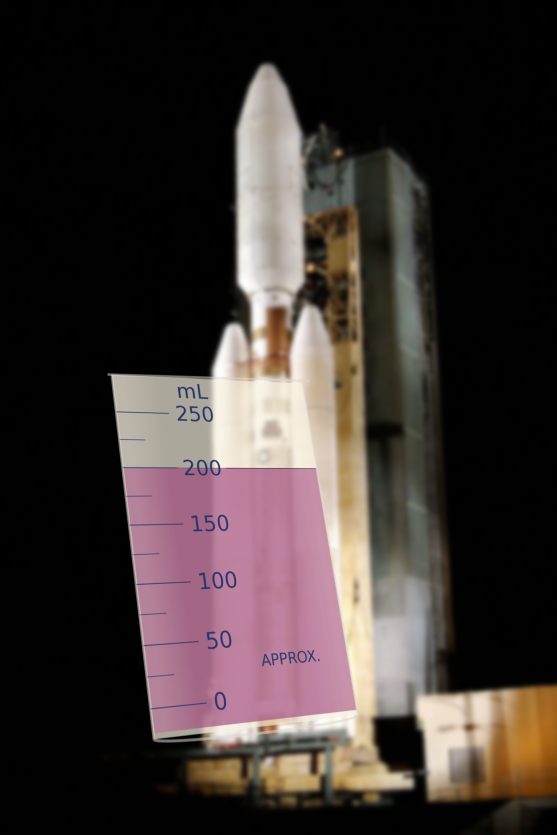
value=200 unit=mL
